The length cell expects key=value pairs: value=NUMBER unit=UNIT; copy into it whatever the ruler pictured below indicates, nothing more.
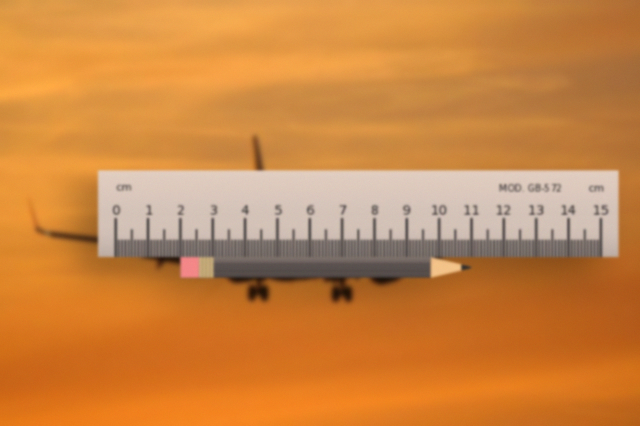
value=9 unit=cm
